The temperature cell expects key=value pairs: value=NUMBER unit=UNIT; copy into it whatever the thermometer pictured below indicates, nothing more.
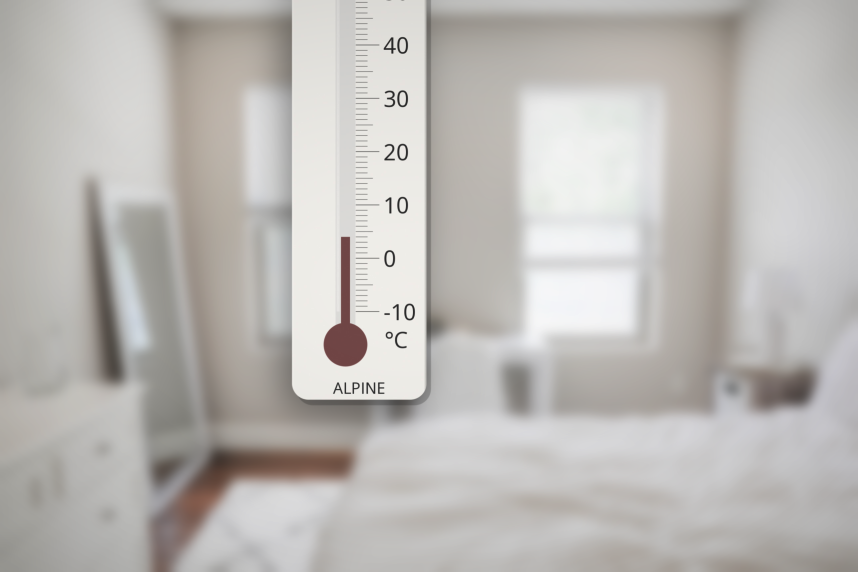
value=4 unit=°C
